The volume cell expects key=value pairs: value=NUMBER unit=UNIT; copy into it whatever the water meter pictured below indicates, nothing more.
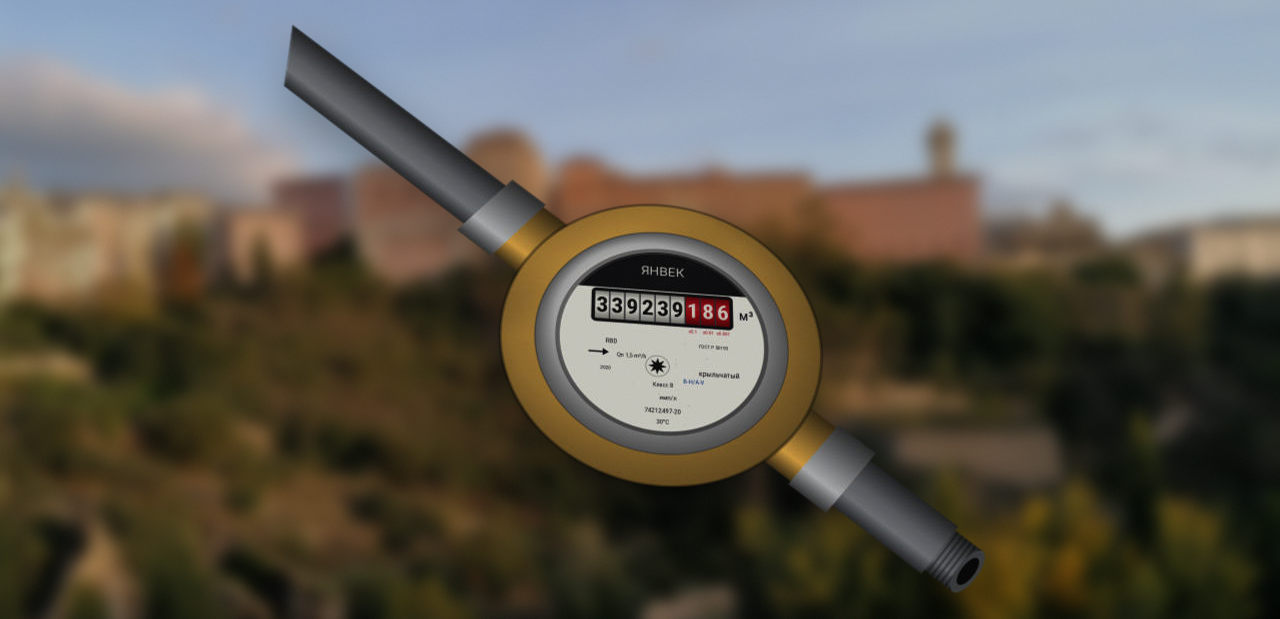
value=339239.186 unit=m³
